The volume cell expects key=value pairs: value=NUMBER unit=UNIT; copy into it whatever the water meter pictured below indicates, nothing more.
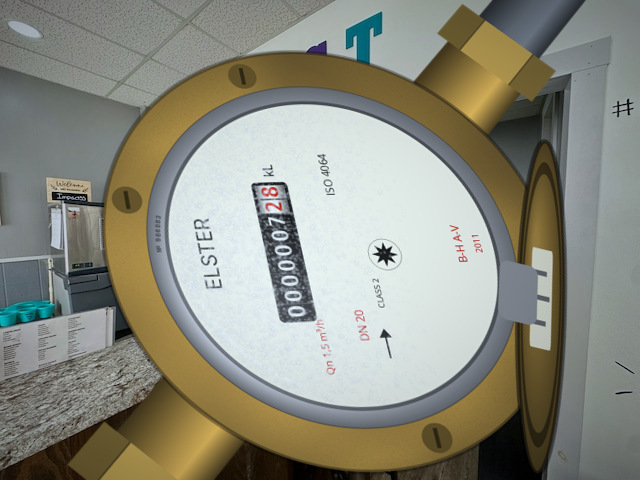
value=7.28 unit=kL
